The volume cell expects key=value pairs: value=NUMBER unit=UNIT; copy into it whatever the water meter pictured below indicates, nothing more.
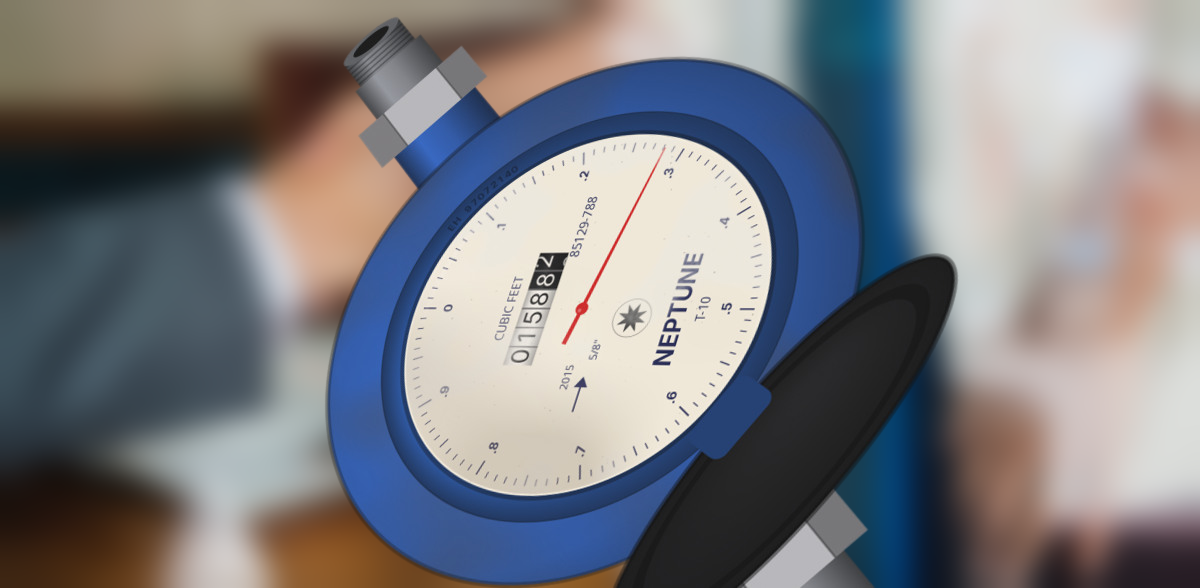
value=15882.28 unit=ft³
